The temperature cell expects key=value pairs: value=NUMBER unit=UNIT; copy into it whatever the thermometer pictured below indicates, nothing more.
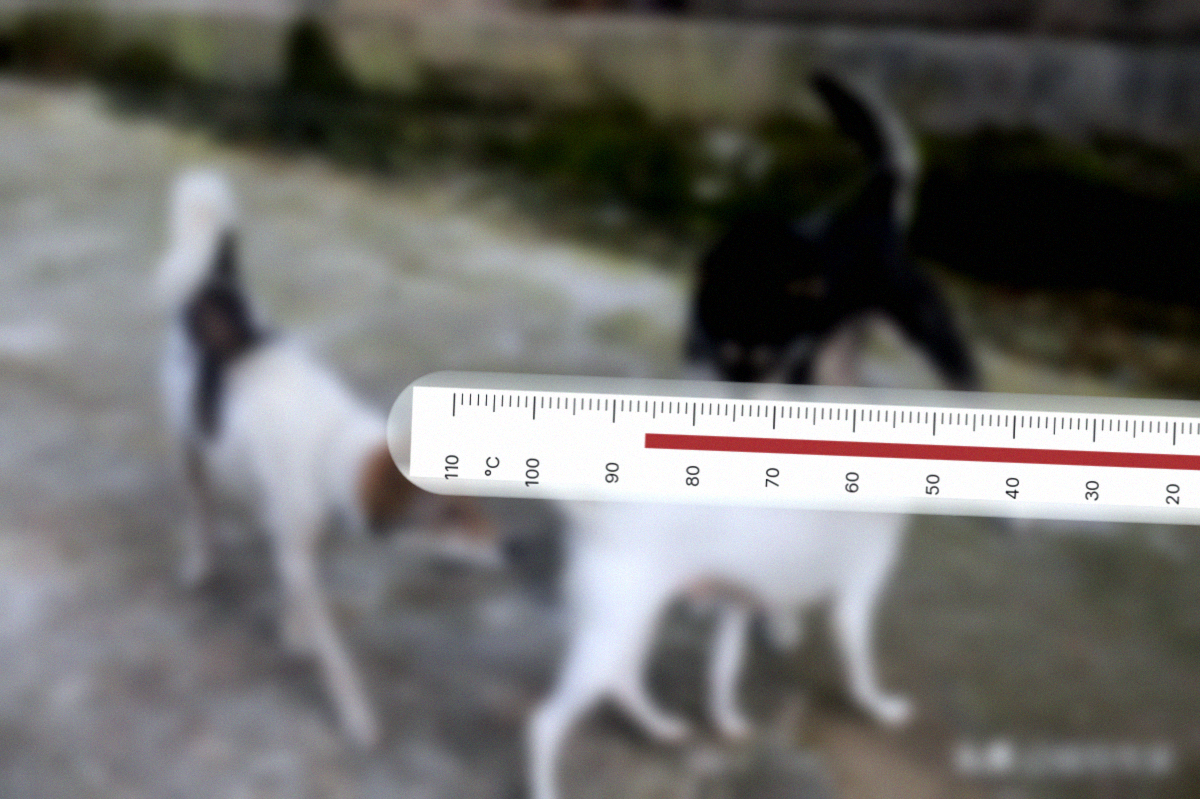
value=86 unit=°C
